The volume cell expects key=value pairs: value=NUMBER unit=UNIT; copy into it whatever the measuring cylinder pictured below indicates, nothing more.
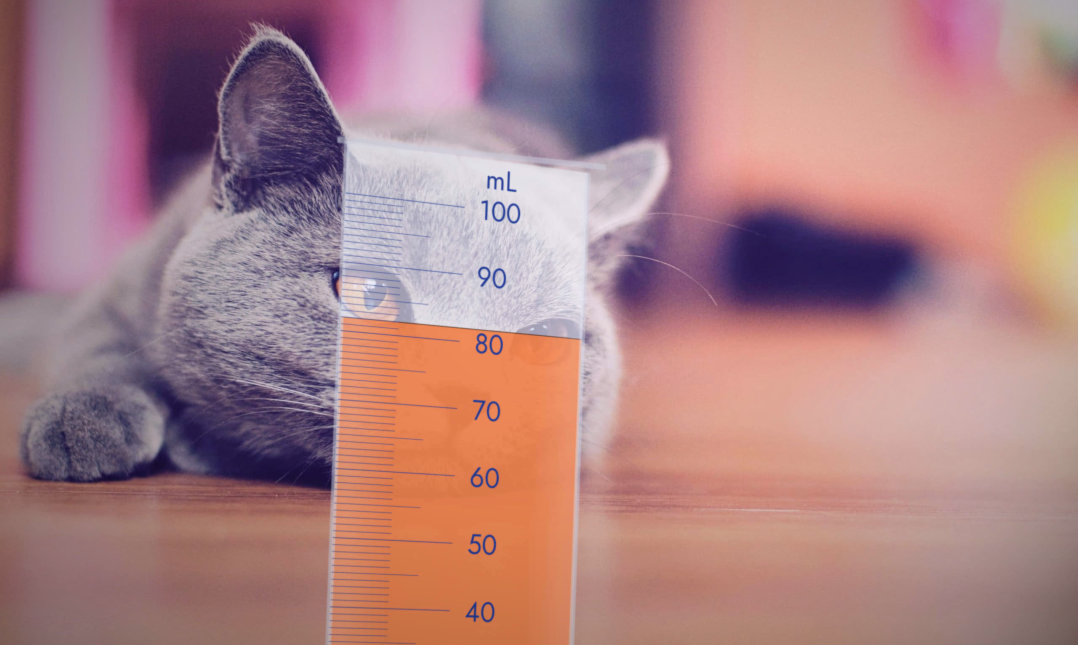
value=82 unit=mL
